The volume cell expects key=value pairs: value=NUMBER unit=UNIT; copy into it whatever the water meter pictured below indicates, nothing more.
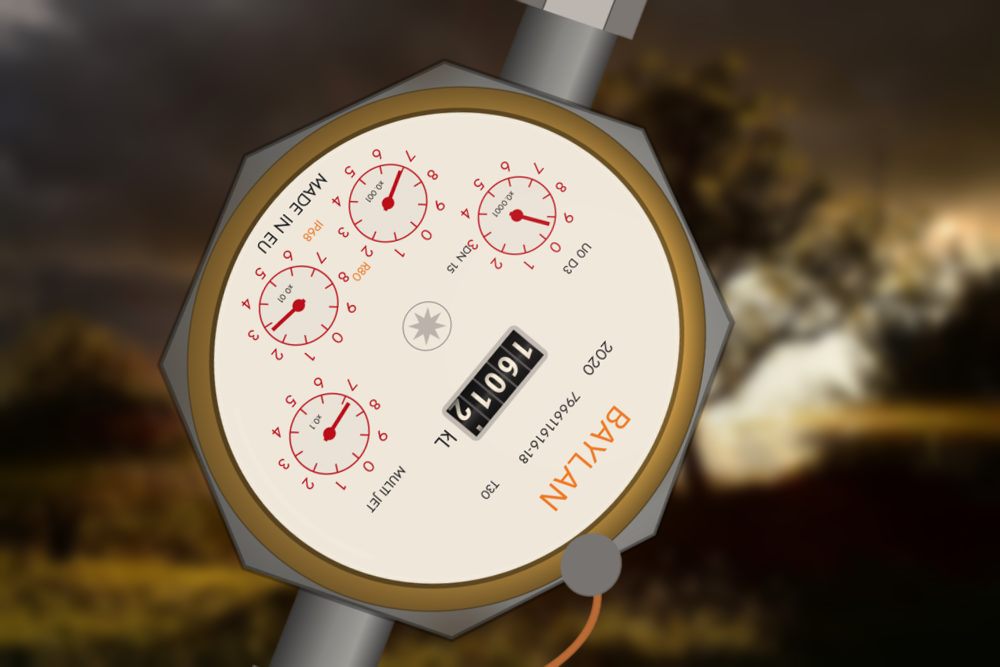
value=16011.7269 unit=kL
